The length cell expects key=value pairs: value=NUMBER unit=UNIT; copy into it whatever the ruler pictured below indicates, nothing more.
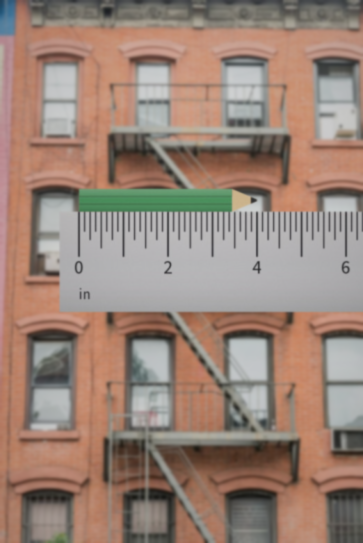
value=4 unit=in
